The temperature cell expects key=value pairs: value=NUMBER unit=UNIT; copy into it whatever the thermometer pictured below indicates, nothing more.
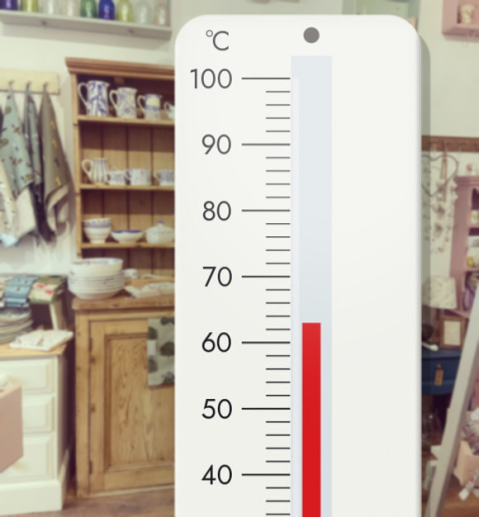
value=63 unit=°C
